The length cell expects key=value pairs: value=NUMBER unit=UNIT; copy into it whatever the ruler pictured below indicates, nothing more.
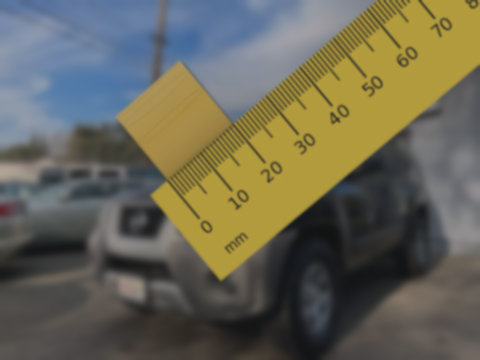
value=20 unit=mm
